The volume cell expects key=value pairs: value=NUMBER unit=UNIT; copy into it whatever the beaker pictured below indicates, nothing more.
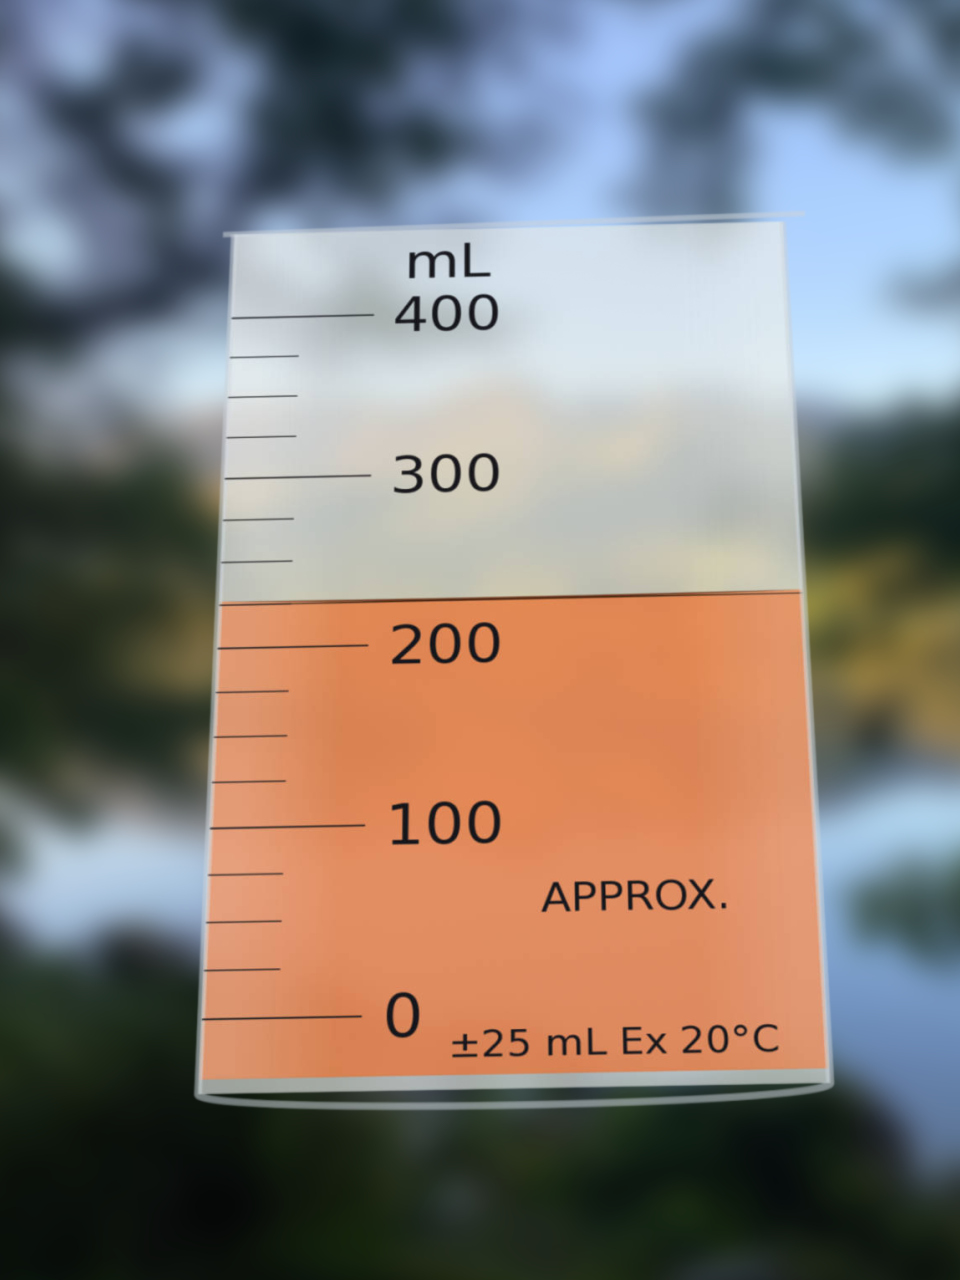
value=225 unit=mL
